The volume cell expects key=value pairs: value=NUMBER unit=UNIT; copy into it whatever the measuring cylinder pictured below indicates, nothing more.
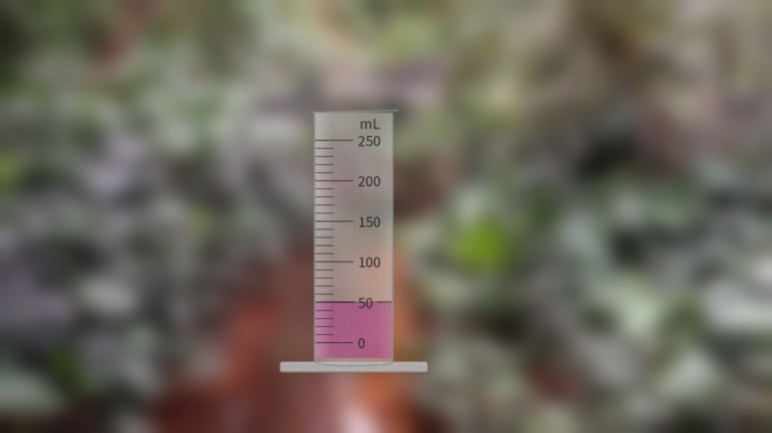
value=50 unit=mL
